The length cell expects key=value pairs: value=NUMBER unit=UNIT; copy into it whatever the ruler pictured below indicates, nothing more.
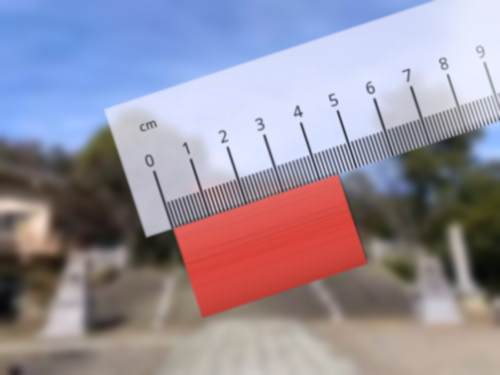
value=4.5 unit=cm
